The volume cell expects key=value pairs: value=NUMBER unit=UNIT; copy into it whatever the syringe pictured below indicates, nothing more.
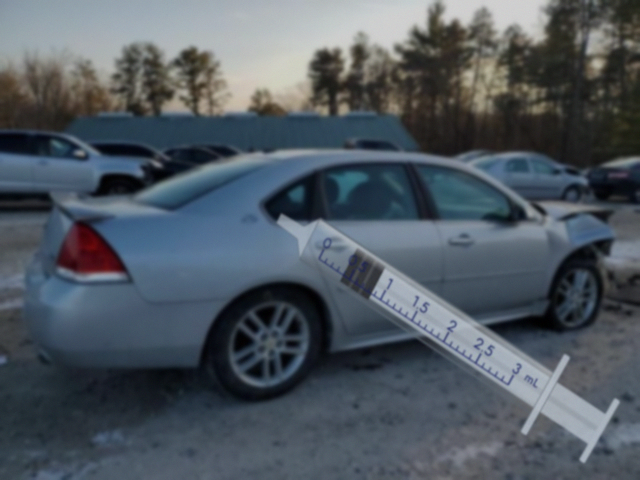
value=0.4 unit=mL
